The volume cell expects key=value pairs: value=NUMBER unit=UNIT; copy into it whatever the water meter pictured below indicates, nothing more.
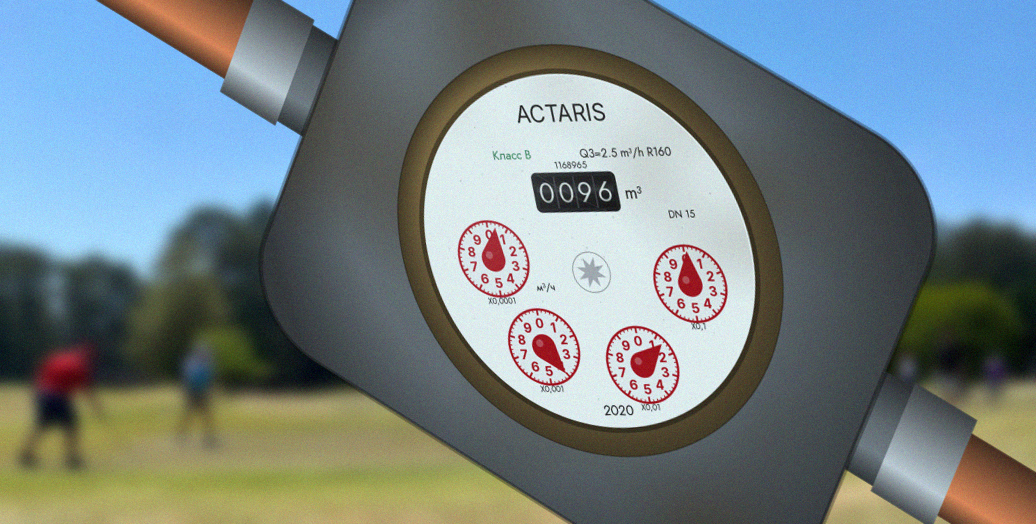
value=96.0140 unit=m³
